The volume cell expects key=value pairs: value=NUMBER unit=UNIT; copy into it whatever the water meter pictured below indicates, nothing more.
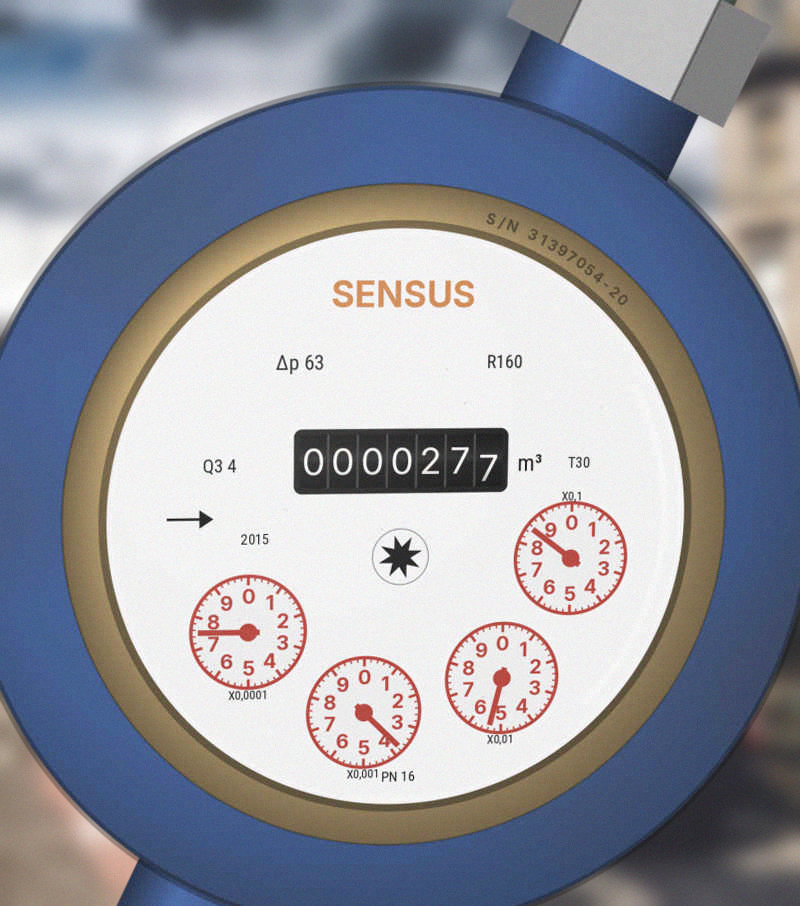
value=276.8537 unit=m³
